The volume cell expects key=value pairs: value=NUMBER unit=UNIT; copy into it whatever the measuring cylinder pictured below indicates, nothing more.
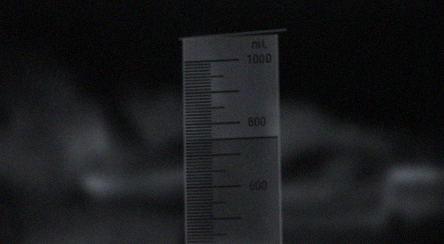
value=750 unit=mL
